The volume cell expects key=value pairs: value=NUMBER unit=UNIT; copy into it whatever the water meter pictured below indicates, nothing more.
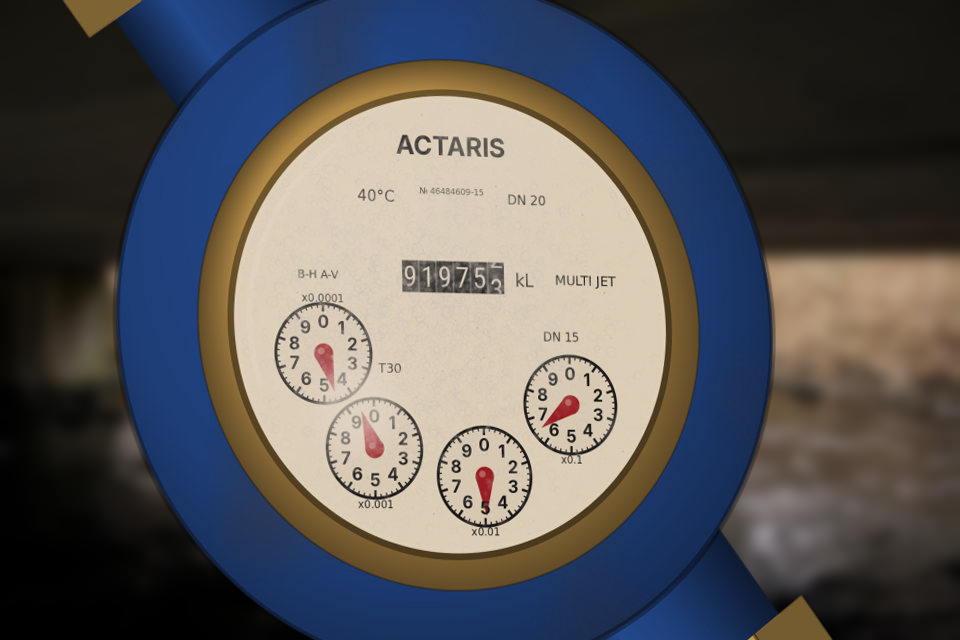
value=919752.6494 unit=kL
